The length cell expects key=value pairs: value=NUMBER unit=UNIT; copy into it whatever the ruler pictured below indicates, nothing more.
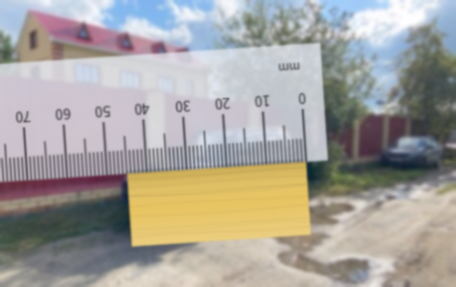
value=45 unit=mm
